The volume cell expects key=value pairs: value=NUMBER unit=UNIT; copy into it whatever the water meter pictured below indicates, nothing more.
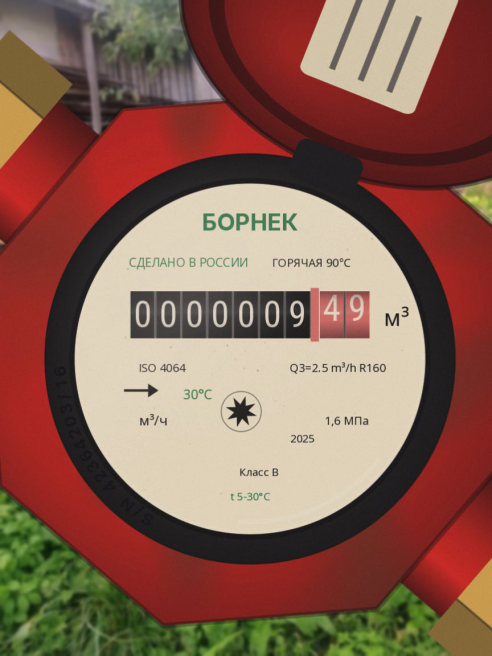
value=9.49 unit=m³
